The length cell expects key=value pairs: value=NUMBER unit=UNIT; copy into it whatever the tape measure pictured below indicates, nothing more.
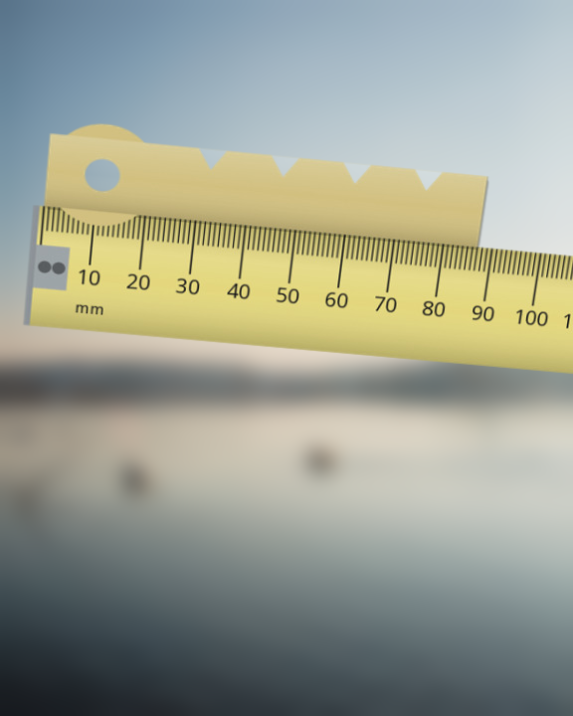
value=87 unit=mm
